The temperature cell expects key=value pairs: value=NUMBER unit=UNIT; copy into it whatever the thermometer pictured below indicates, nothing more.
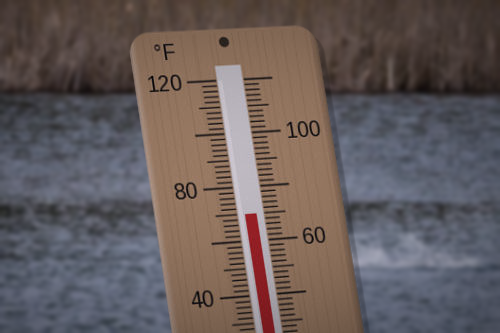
value=70 unit=°F
